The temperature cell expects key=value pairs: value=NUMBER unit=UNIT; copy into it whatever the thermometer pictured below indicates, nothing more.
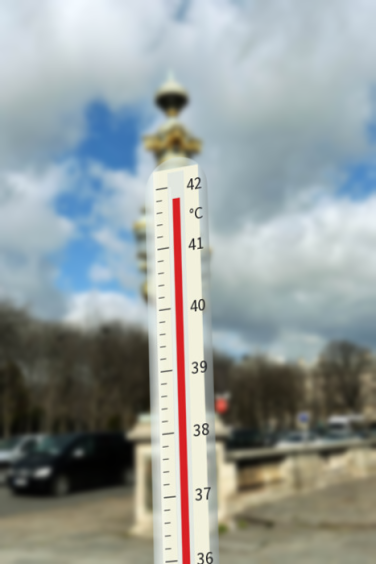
value=41.8 unit=°C
